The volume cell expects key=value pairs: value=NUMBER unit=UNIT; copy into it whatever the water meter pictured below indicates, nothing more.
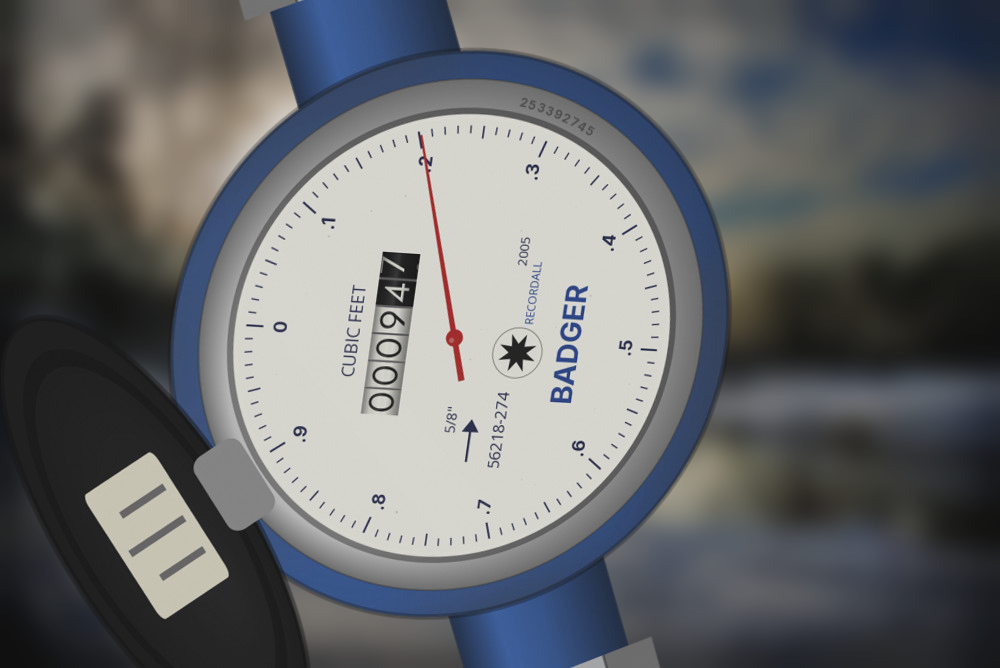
value=947.20 unit=ft³
